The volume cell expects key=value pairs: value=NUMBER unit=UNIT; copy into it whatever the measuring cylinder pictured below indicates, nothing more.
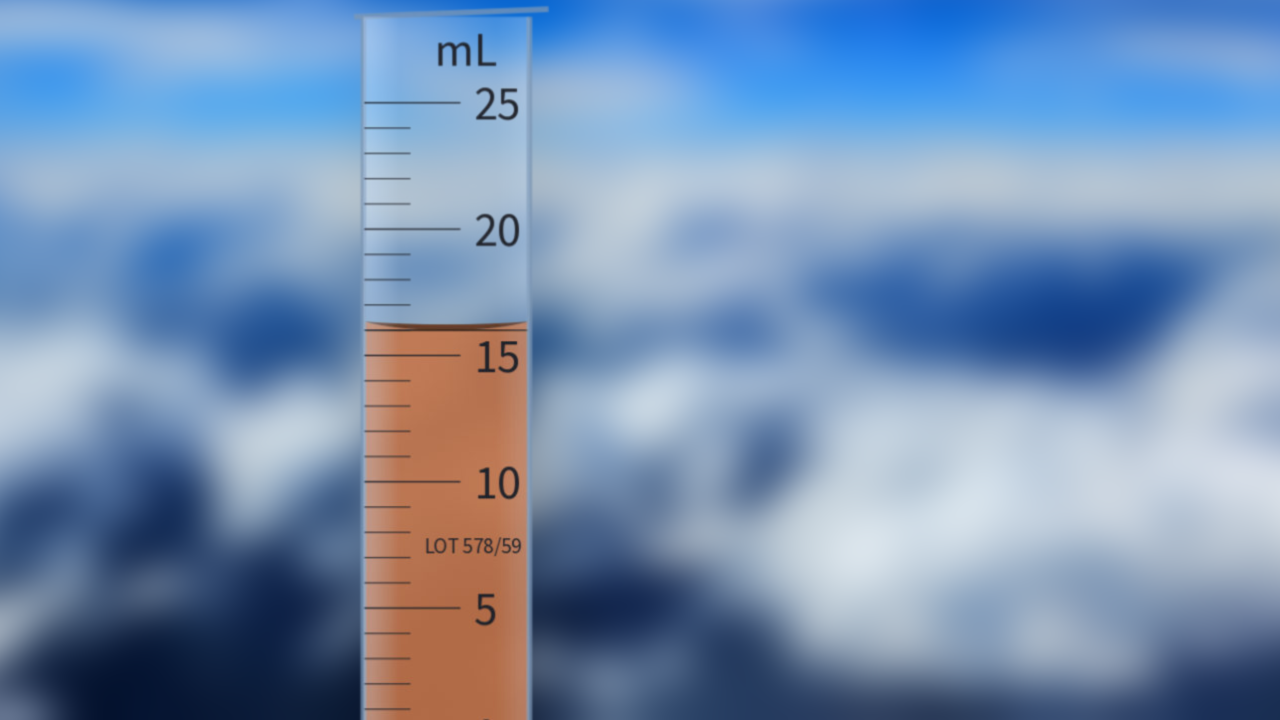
value=16 unit=mL
